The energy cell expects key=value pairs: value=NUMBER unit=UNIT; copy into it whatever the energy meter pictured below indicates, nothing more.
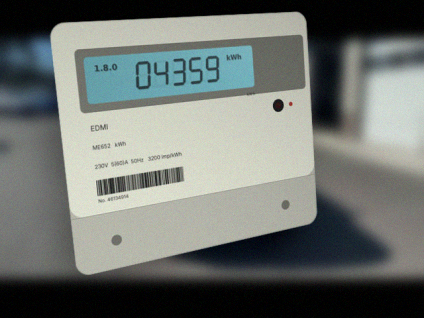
value=4359 unit=kWh
